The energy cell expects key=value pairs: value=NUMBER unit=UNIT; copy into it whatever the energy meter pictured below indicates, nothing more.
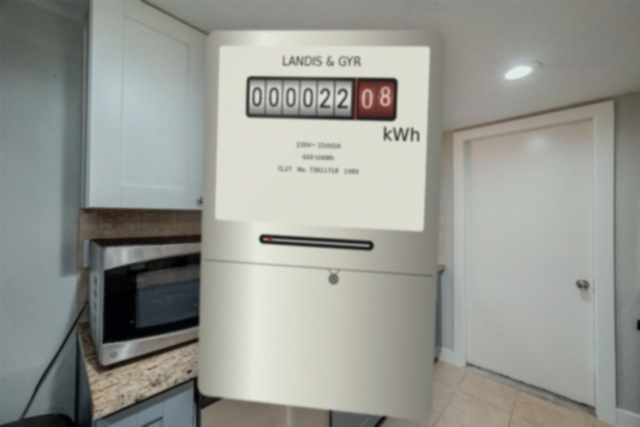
value=22.08 unit=kWh
